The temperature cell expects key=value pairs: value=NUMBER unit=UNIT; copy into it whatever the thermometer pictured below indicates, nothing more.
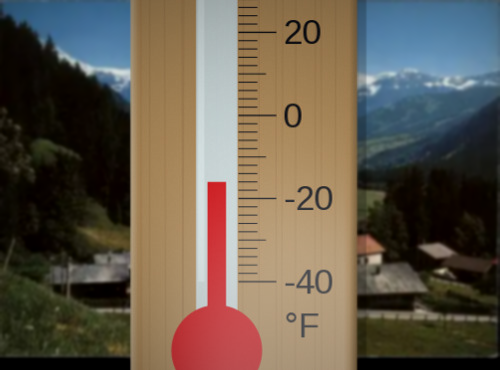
value=-16 unit=°F
